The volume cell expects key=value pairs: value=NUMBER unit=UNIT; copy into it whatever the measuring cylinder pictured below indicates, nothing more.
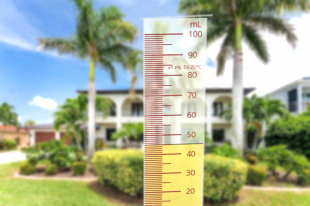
value=45 unit=mL
